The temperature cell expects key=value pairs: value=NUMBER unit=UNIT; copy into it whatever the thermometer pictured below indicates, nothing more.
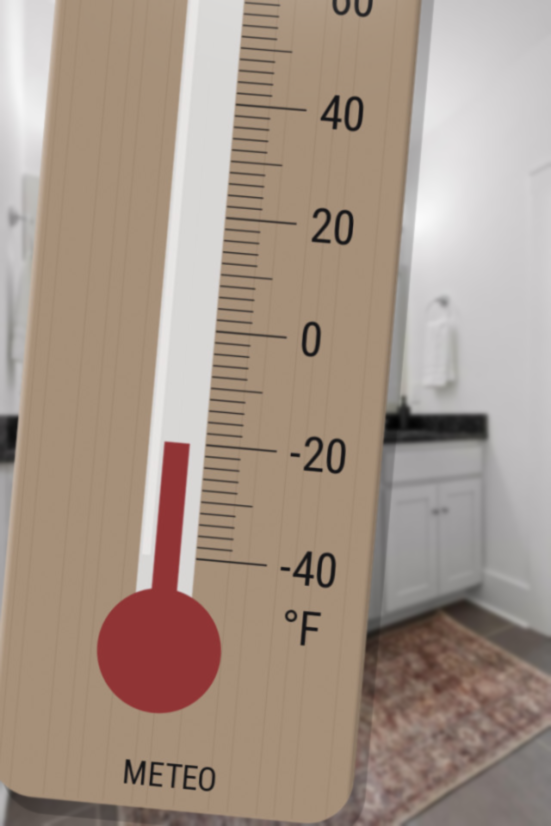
value=-20 unit=°F
